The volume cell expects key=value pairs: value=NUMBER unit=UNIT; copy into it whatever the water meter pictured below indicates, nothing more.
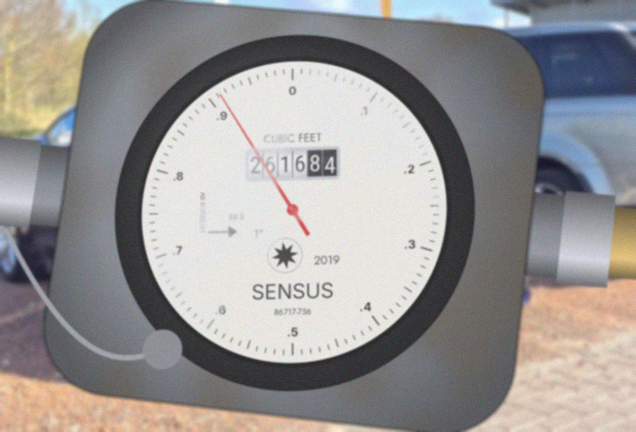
value=261683.91 unit=ft³
